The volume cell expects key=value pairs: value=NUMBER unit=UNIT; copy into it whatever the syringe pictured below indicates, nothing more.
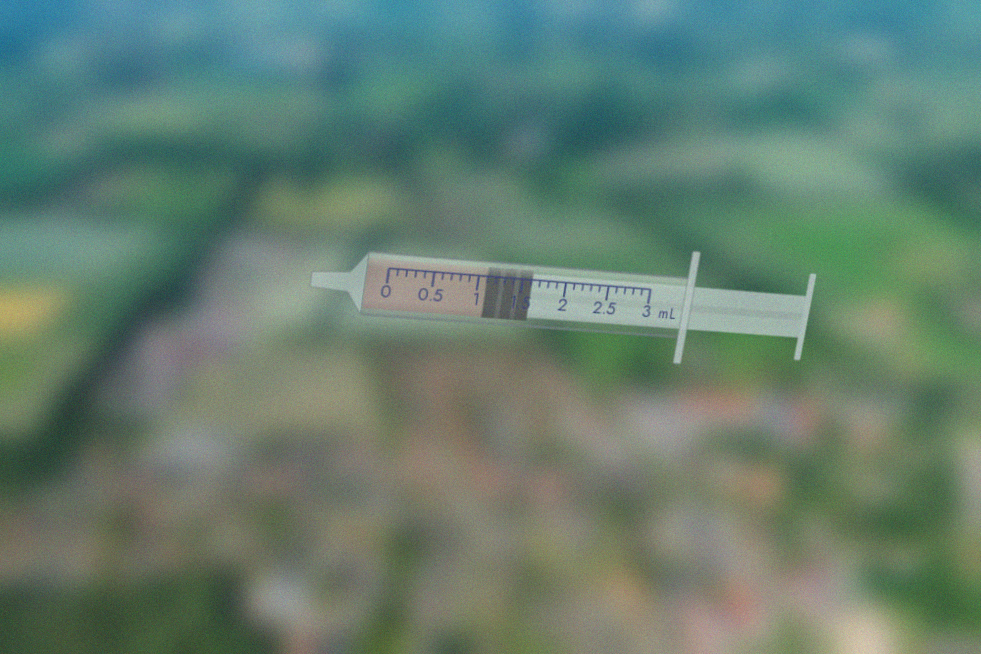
value=1.1 unit=mL
